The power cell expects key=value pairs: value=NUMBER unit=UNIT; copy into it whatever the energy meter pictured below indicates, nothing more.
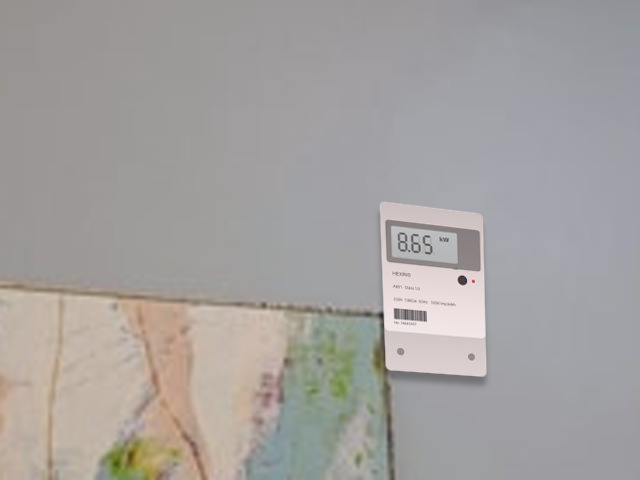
value=8.65 unit=kW
